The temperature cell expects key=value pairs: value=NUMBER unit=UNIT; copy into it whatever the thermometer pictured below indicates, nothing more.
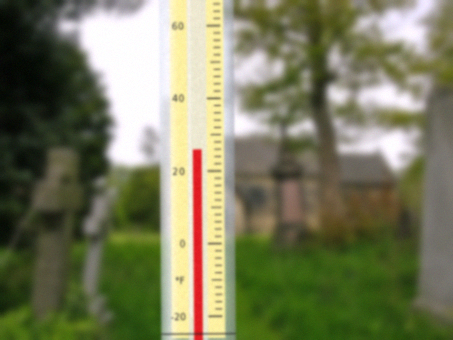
value=26 unit=°F
